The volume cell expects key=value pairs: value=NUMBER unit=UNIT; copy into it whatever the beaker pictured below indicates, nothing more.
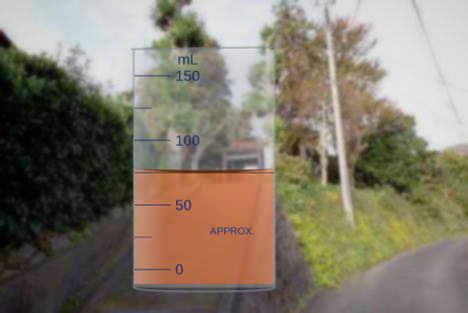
value=75 unit=mL
